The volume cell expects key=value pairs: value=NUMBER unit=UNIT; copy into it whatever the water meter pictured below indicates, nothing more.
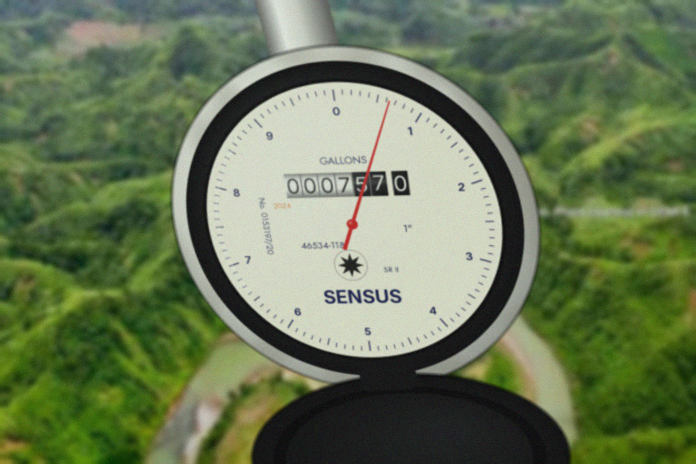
value=7570.6 unit=gal
